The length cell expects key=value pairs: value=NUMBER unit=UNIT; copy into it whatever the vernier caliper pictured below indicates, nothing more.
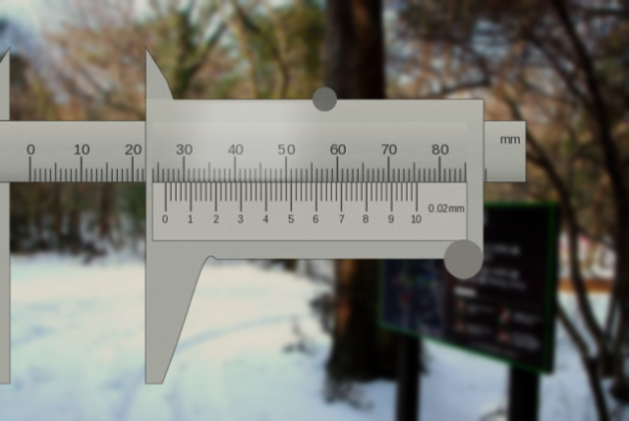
value=26.5 unit=mm
